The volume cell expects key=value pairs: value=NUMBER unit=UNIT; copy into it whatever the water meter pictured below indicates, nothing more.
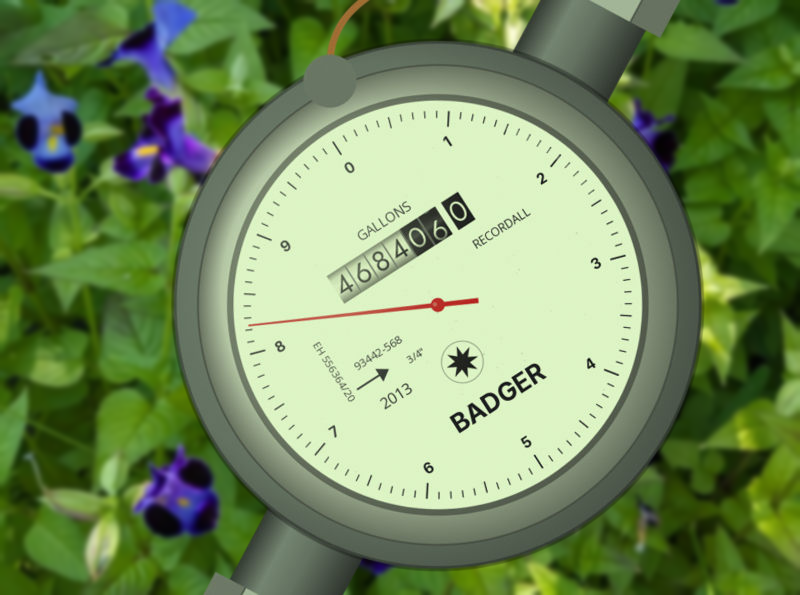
value=4684058.2 unit=gal
